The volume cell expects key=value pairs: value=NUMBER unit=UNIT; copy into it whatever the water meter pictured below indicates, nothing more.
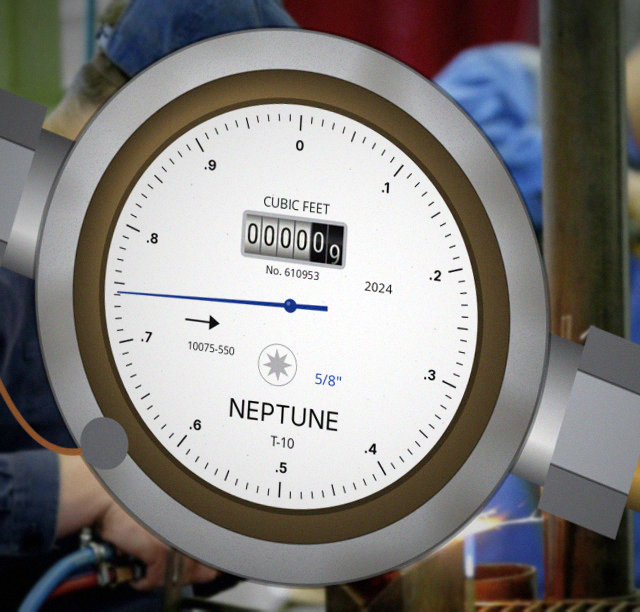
value=8.74 unit=ft³
